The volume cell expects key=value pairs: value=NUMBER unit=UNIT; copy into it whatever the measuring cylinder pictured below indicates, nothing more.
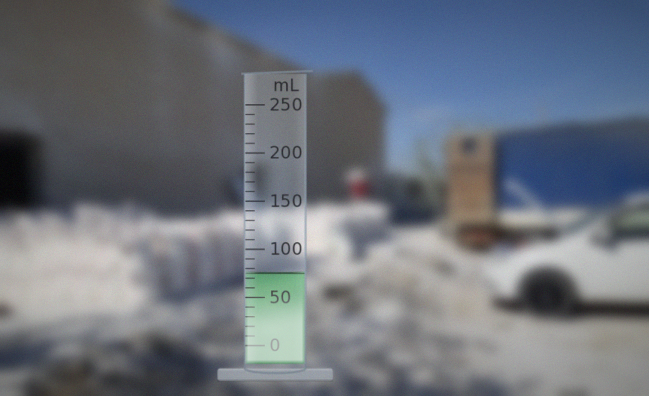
value=75 unit=mL
